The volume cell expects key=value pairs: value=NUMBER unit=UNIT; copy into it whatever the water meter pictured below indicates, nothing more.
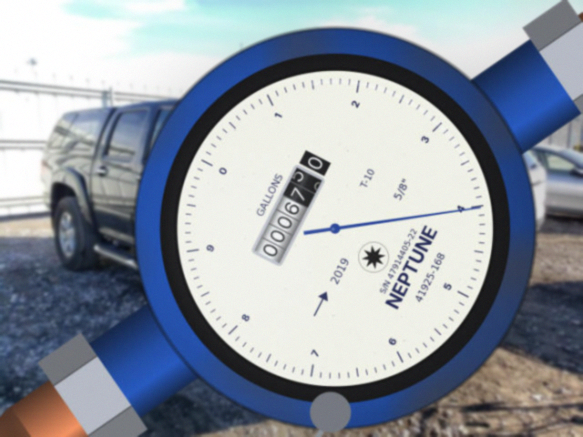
value=6754.0 unit=gal
